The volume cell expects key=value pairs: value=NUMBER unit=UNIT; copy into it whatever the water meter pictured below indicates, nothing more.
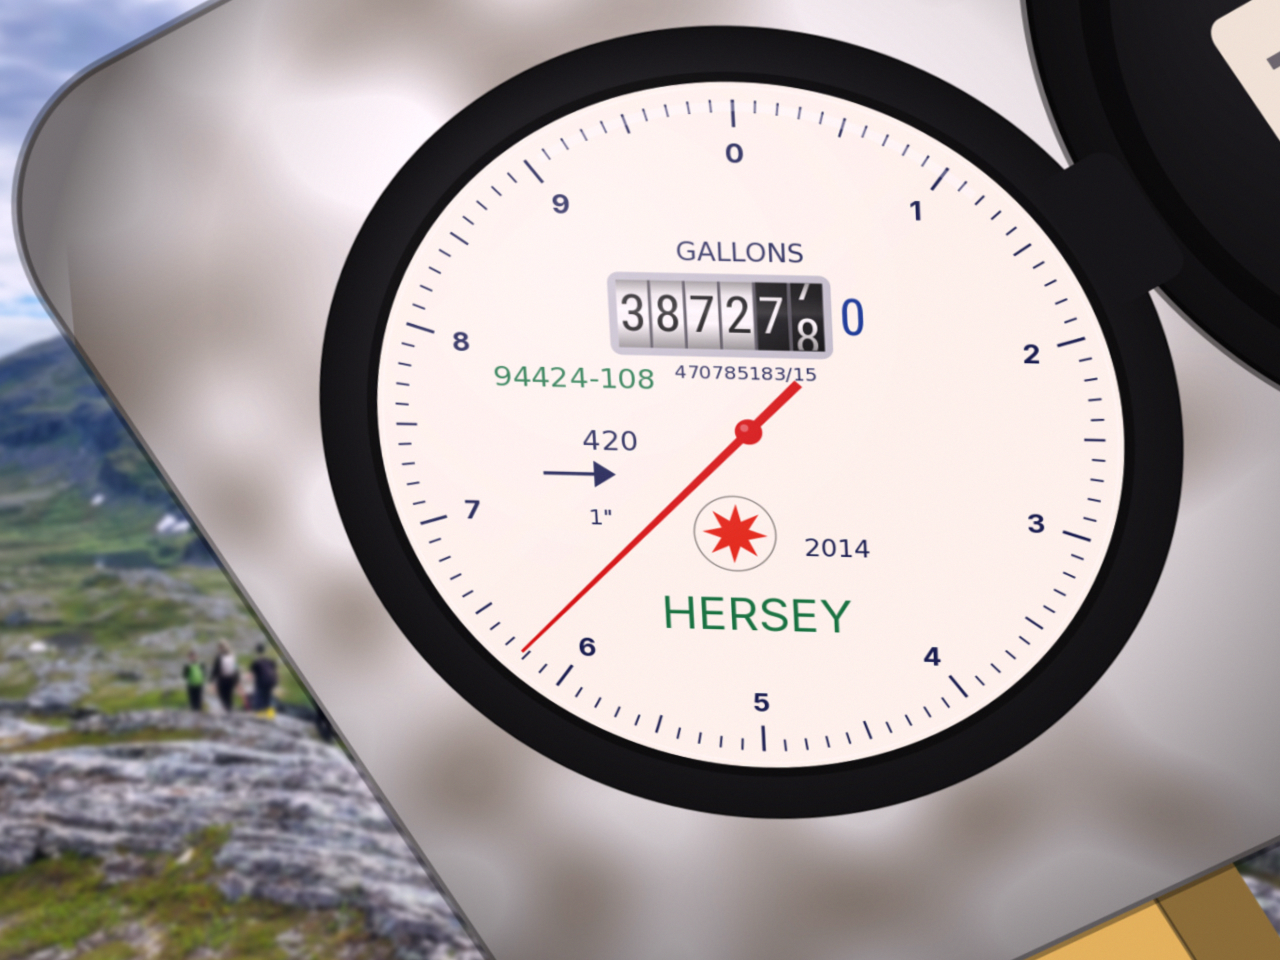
value=3872776.2 unit=gal
